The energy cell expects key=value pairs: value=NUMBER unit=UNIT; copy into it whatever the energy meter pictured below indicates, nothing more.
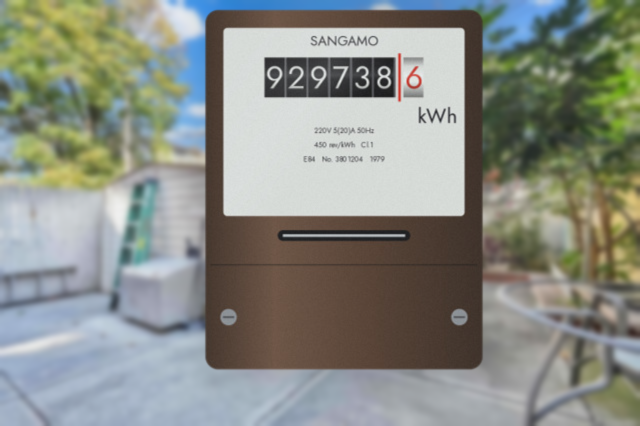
value=929738.6 unit=kWh
